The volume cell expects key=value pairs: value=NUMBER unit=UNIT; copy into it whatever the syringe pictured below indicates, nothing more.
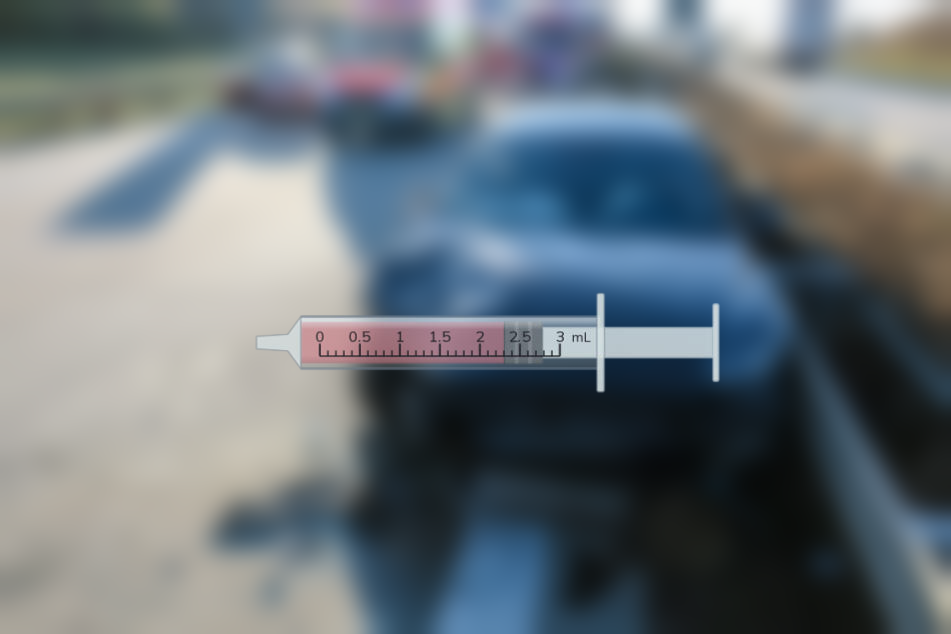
value=2.3 unit=mL
